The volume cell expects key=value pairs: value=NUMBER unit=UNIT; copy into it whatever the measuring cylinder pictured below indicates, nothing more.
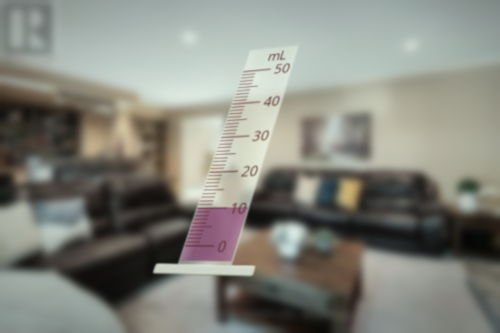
value=10 unit=mL
